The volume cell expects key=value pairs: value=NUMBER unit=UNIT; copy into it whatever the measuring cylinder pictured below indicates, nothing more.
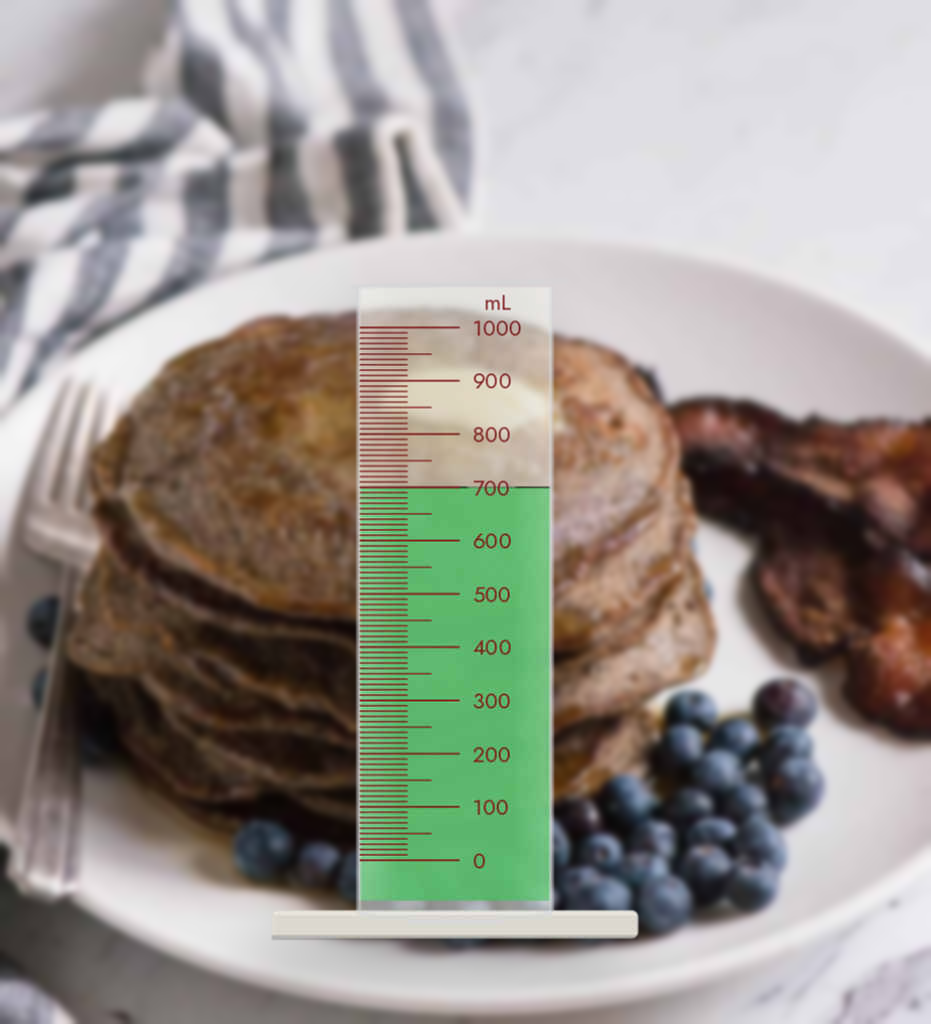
value=700 unit=mL
